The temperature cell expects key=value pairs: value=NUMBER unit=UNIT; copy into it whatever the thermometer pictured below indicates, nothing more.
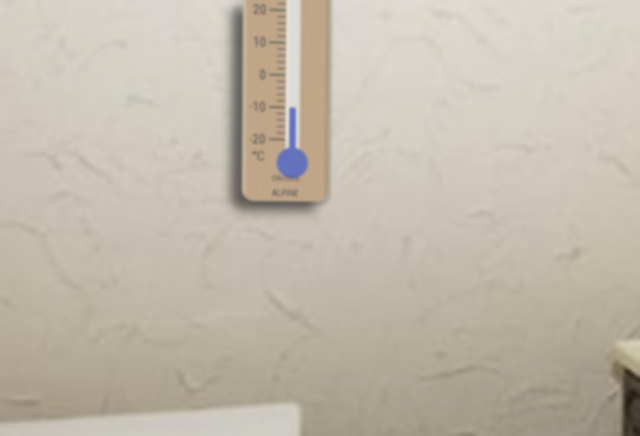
value=-10 unit=°C
